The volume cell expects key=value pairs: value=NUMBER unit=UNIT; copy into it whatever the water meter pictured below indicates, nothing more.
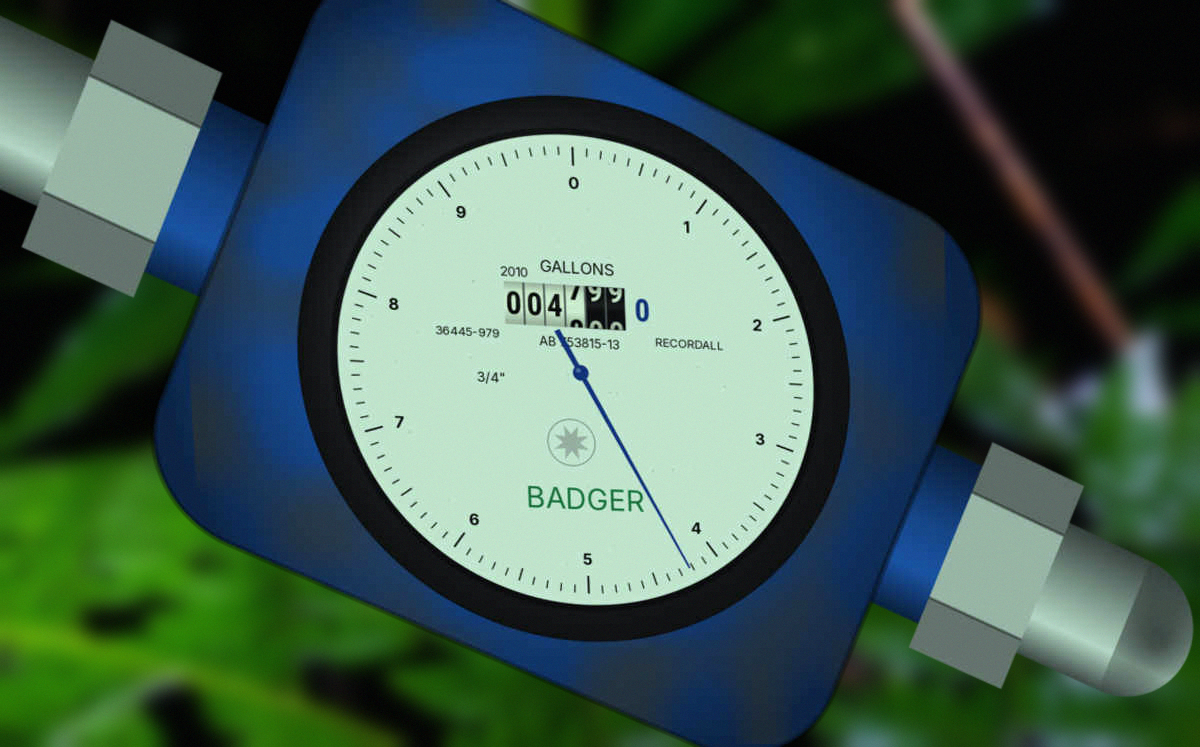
value=47994.2 unit=gal
